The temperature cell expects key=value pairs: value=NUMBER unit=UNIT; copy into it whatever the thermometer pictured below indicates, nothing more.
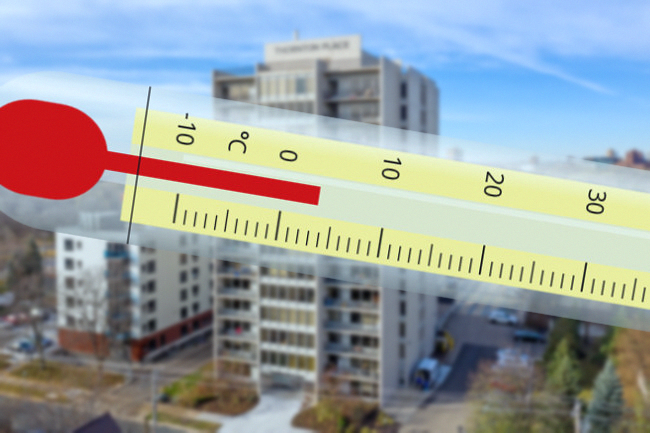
value=3.5 unit=°C
